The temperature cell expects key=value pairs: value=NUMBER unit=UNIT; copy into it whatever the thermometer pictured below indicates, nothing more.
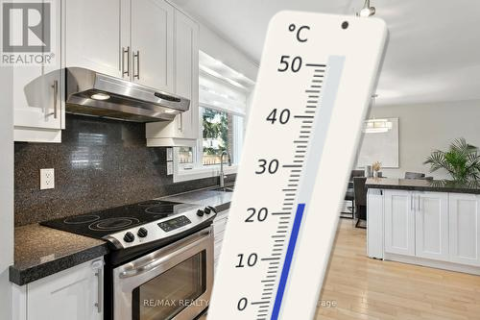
value=22 unit=°C
